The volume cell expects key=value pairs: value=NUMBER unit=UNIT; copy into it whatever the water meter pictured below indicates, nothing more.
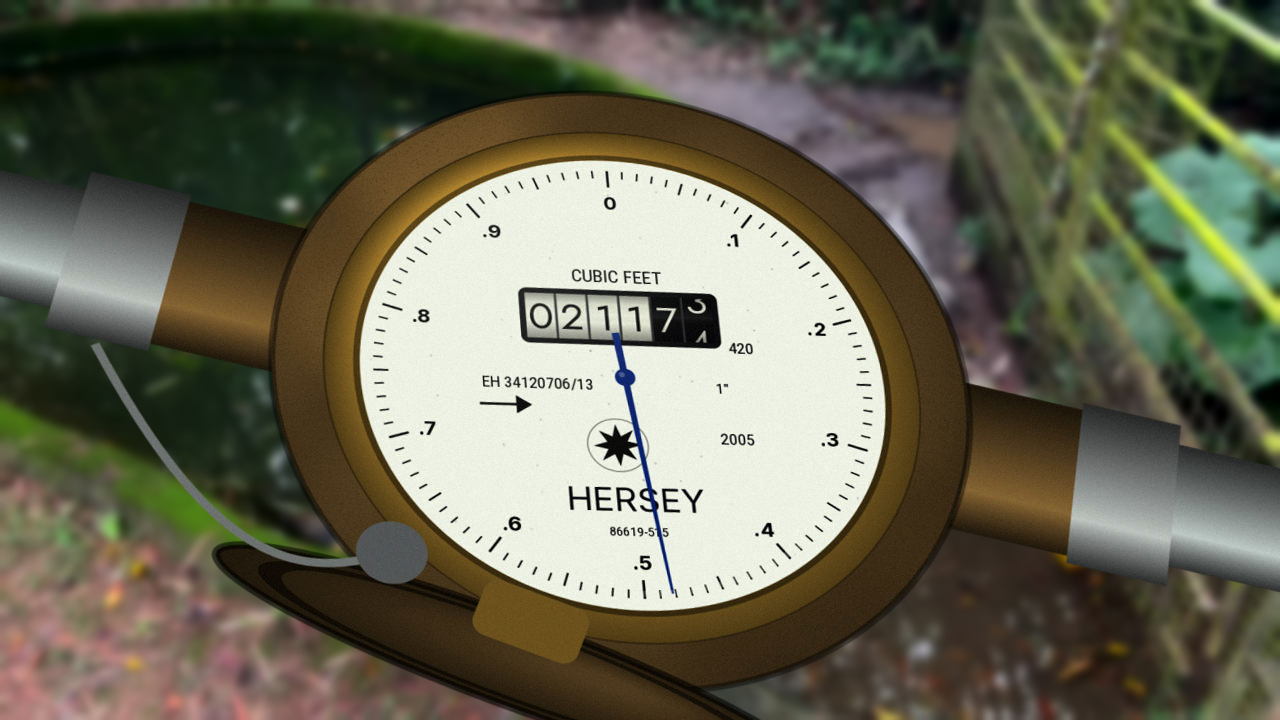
value=21173.48 unit=ft³
